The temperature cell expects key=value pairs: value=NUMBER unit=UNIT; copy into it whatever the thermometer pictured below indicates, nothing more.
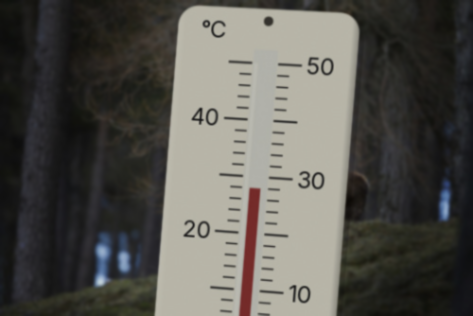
value=28 unit=°C
